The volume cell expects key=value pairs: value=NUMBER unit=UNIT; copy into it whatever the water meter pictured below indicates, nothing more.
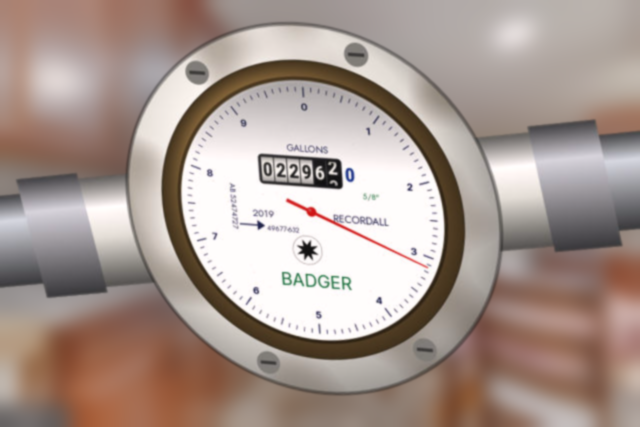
value=229623.1 unit=gal
